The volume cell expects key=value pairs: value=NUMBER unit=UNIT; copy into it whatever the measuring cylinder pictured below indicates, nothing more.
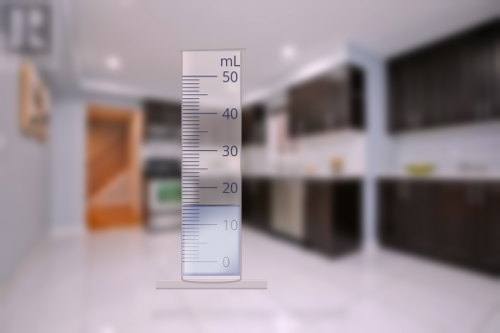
value=15 unit=mL
